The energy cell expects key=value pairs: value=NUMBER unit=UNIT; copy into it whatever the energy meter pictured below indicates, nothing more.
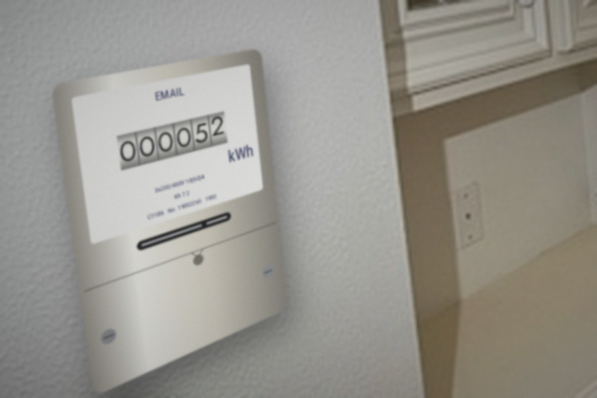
value=52 unit=kWh
